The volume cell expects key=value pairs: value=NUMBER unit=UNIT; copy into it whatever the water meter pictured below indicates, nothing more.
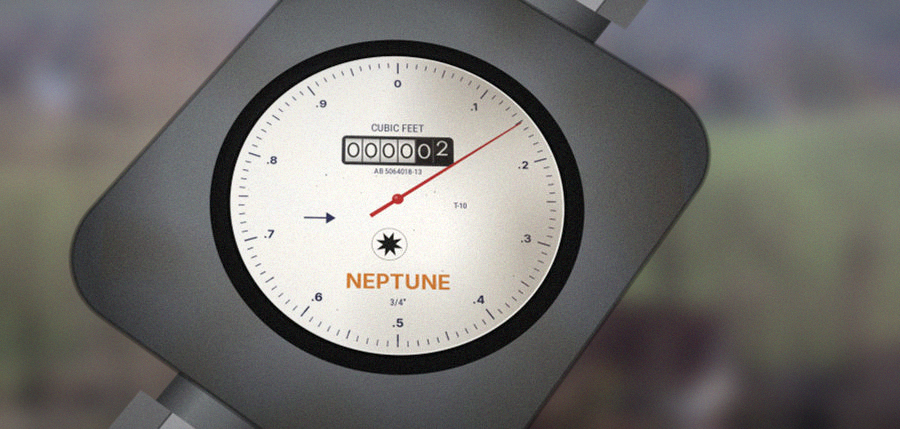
value=2.15 unit=ft³
